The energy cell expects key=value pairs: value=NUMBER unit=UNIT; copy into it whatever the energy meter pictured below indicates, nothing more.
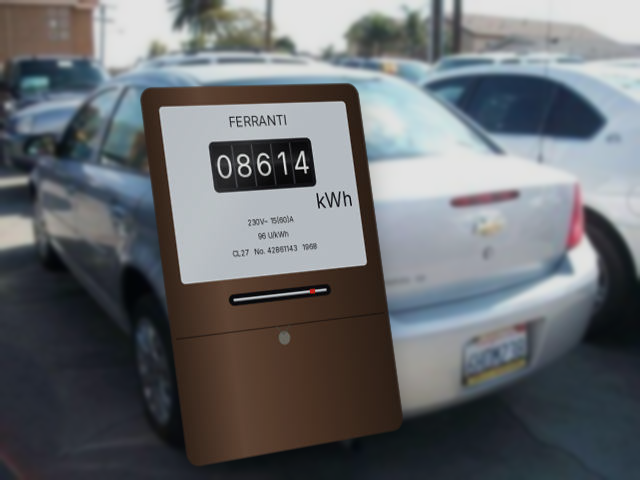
value=8614 unit=kWh
